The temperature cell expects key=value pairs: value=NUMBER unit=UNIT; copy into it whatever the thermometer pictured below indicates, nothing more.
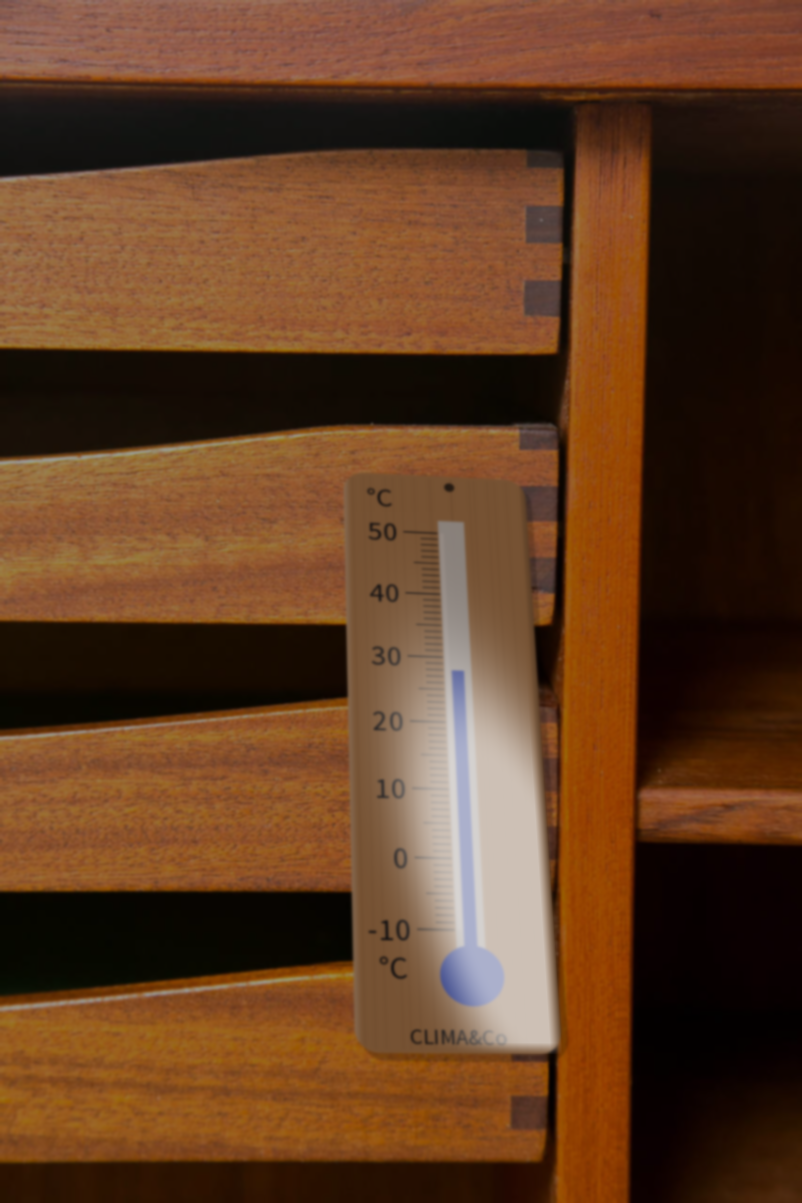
value=28 unit=°C
